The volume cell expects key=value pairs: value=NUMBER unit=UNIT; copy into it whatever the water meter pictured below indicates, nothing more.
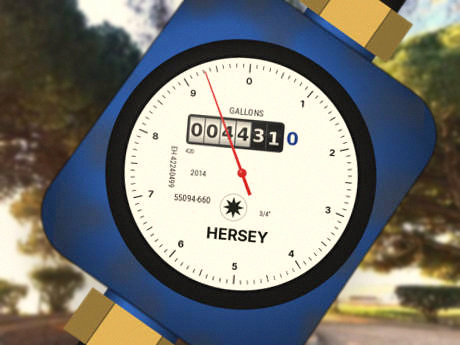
value=44309.3 unit=gal
